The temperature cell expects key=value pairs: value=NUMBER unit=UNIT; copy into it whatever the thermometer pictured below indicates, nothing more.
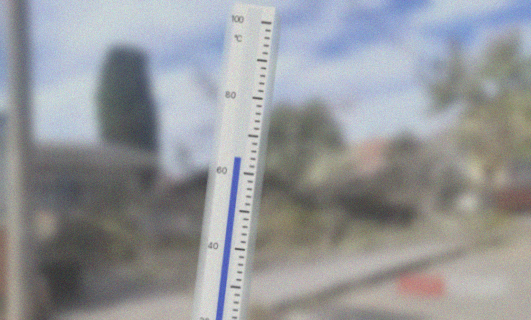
value=64 unit=°C
